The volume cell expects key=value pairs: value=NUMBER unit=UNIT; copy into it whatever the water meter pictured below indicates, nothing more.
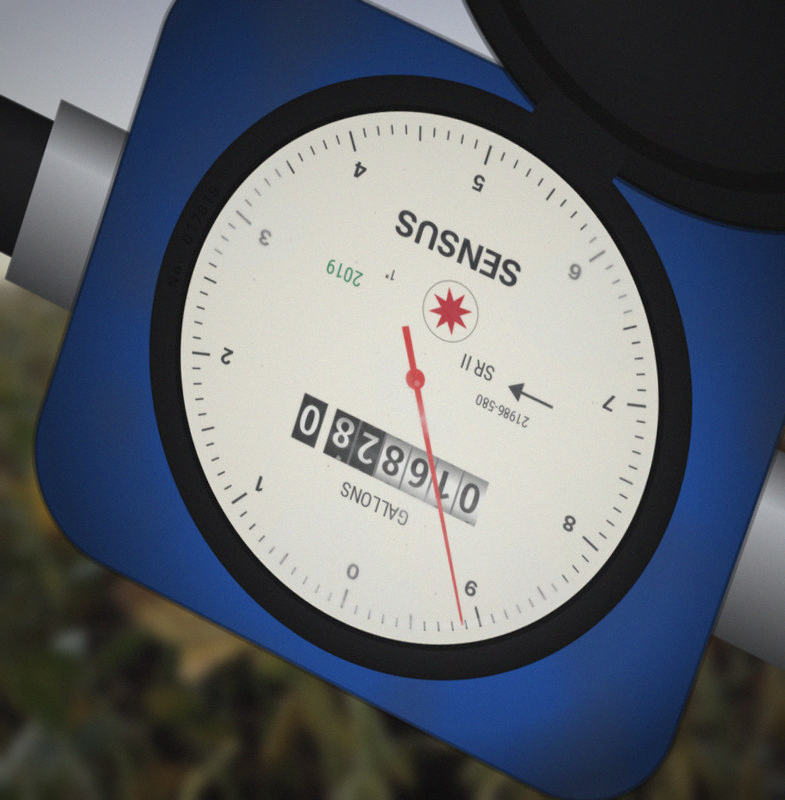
value=168279.1 unit=gal
